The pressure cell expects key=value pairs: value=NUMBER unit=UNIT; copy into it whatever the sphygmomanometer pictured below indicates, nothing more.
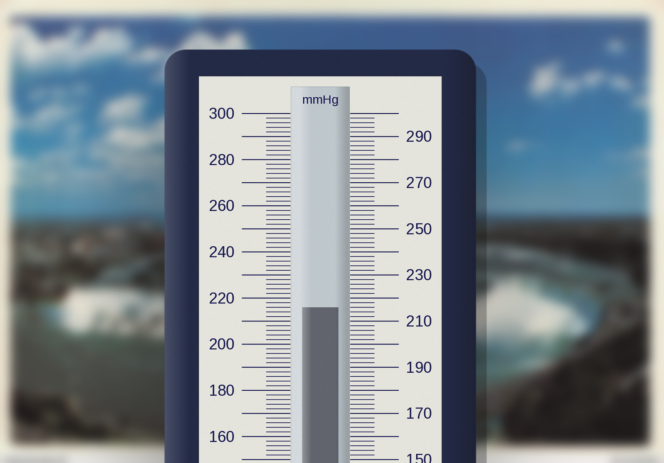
value=216 unit=mmHg
